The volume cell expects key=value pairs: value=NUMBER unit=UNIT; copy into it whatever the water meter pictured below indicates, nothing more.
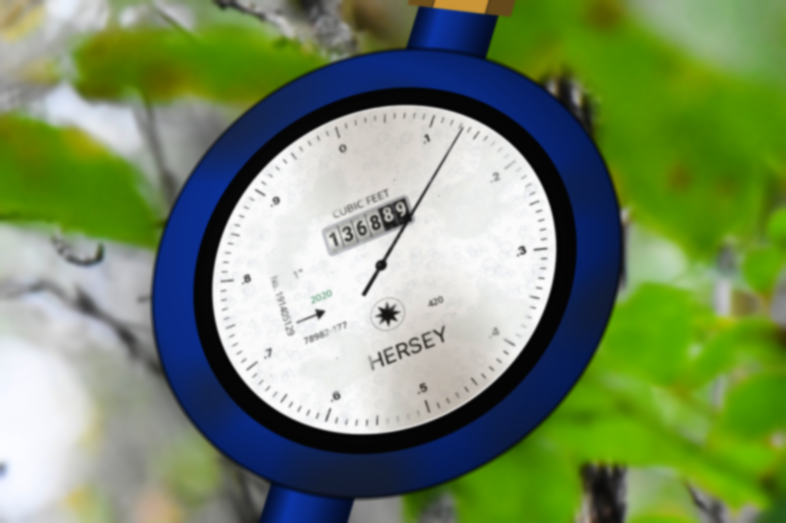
value=136889.13 unit=ft³
